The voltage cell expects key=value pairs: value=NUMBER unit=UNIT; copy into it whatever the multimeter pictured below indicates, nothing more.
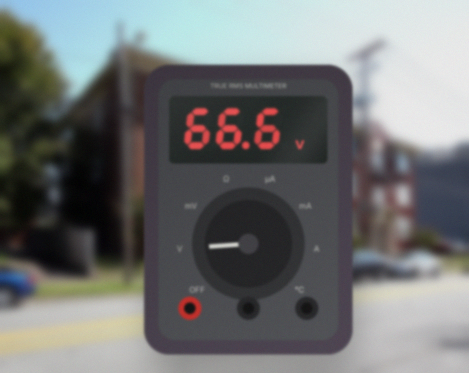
value=66.6 unit=V
